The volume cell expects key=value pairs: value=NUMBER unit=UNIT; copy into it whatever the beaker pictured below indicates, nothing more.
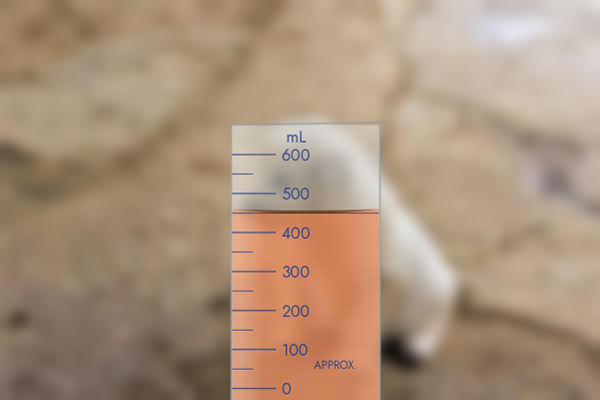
value=450 unit=mL
